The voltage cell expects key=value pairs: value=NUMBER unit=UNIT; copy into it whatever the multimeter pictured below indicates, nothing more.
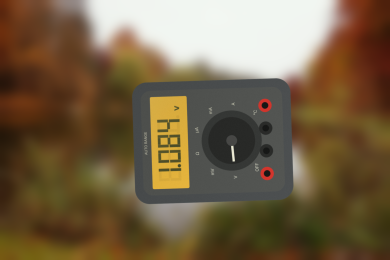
value=1.084 unit=V
